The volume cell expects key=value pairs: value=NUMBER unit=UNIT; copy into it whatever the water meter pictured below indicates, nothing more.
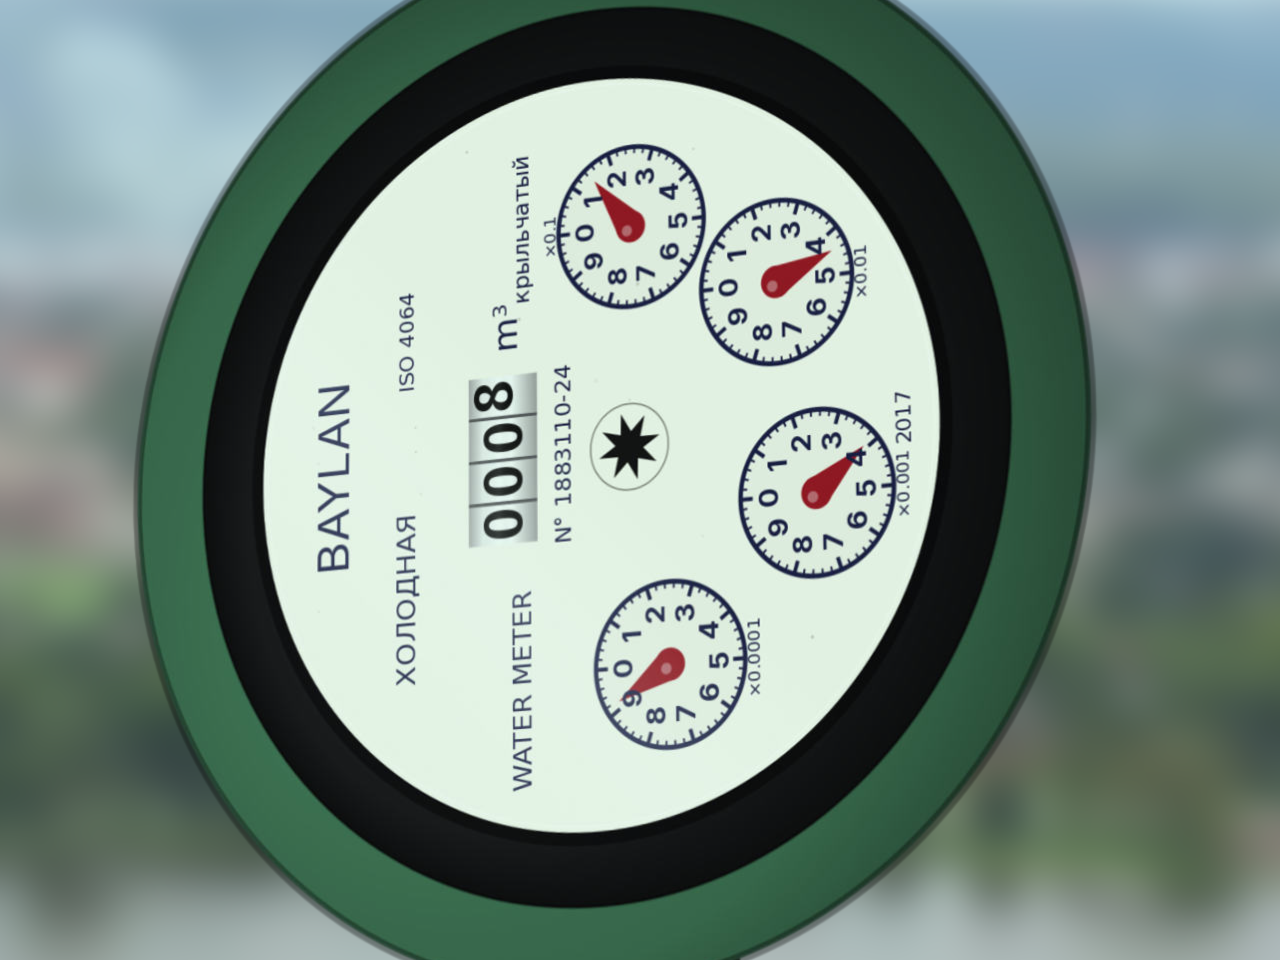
value=8.1439 unit=m³
